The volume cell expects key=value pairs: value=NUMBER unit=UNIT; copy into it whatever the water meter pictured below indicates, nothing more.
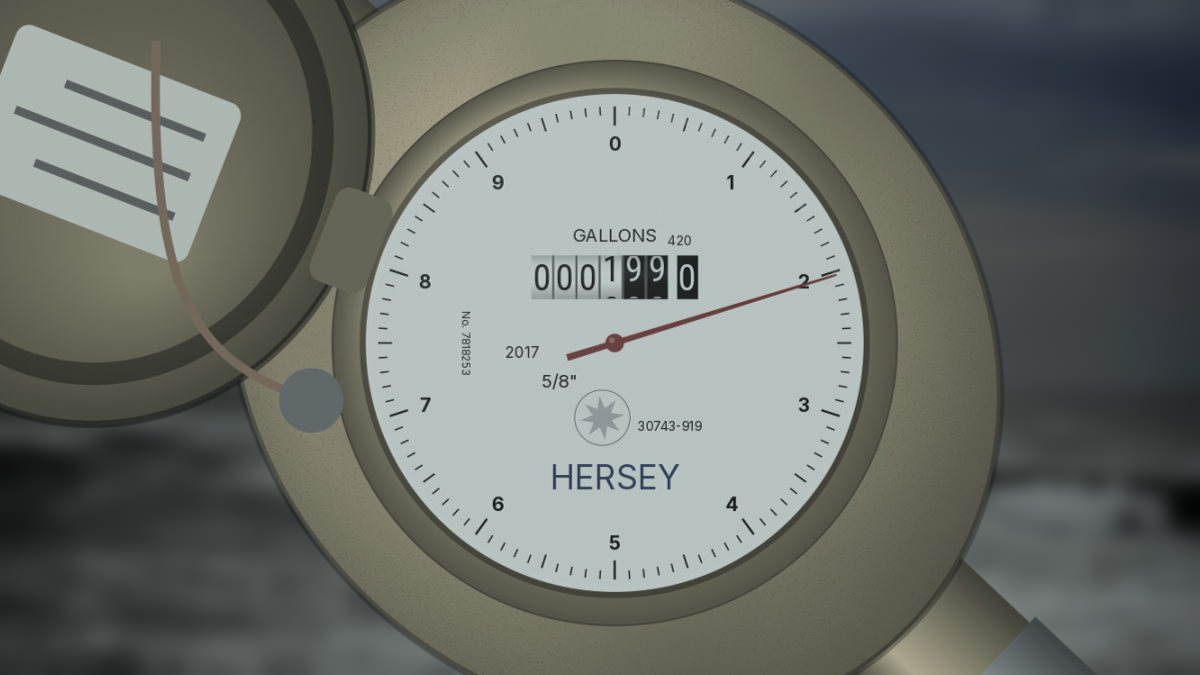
value=1992.0 unit=gal
